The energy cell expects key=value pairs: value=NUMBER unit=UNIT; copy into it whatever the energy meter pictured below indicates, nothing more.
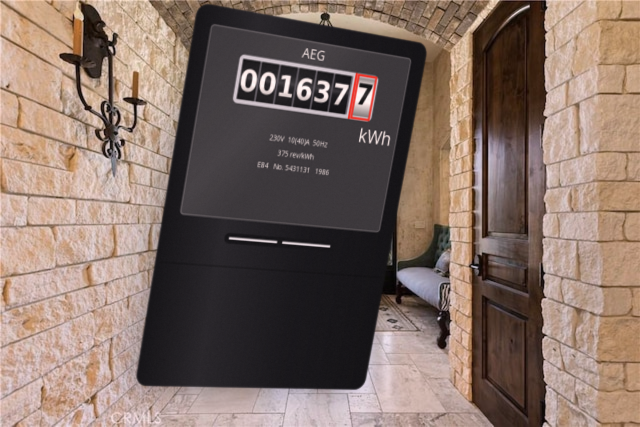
value=1637.7 unit=kWh
